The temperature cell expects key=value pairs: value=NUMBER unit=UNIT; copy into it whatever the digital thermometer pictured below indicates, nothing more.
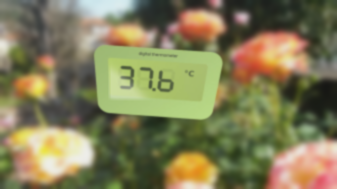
value=37.6 unit=°C
